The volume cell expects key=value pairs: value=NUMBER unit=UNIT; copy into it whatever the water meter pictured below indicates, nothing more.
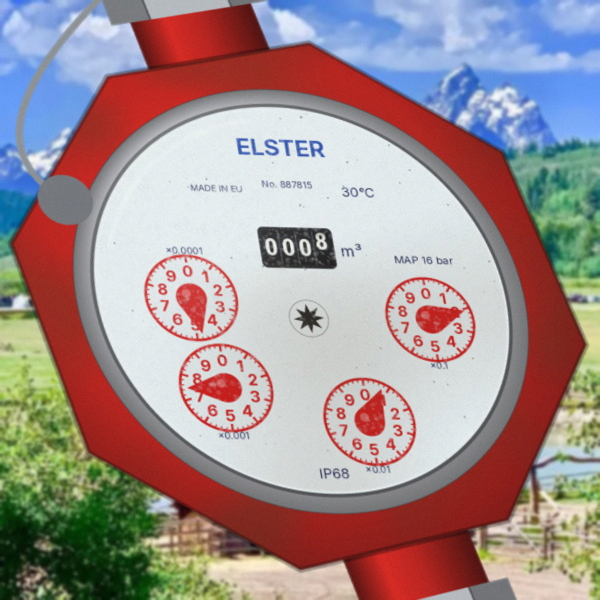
value=8.2074 unit=m³
